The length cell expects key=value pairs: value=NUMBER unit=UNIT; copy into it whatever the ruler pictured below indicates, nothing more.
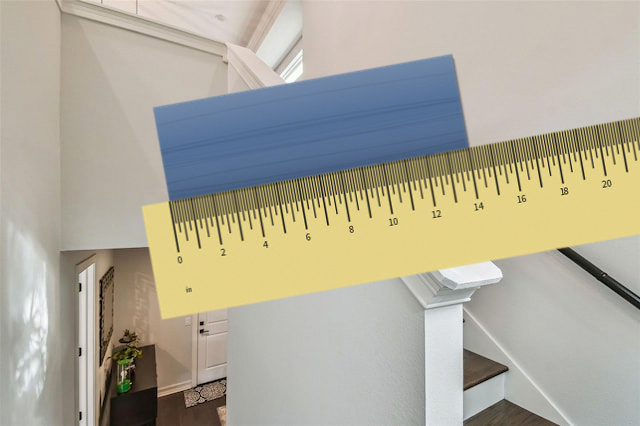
value=14 unit=in
